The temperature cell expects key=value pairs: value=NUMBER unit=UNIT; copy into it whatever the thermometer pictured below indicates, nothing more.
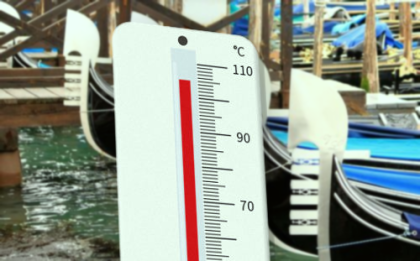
value=105 unit=°C
